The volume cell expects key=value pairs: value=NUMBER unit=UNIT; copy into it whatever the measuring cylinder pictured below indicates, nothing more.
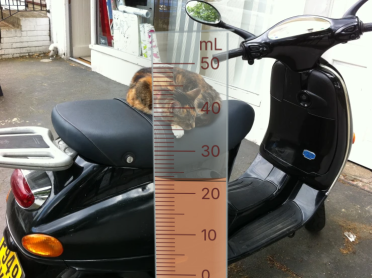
value=23 unit=mL
